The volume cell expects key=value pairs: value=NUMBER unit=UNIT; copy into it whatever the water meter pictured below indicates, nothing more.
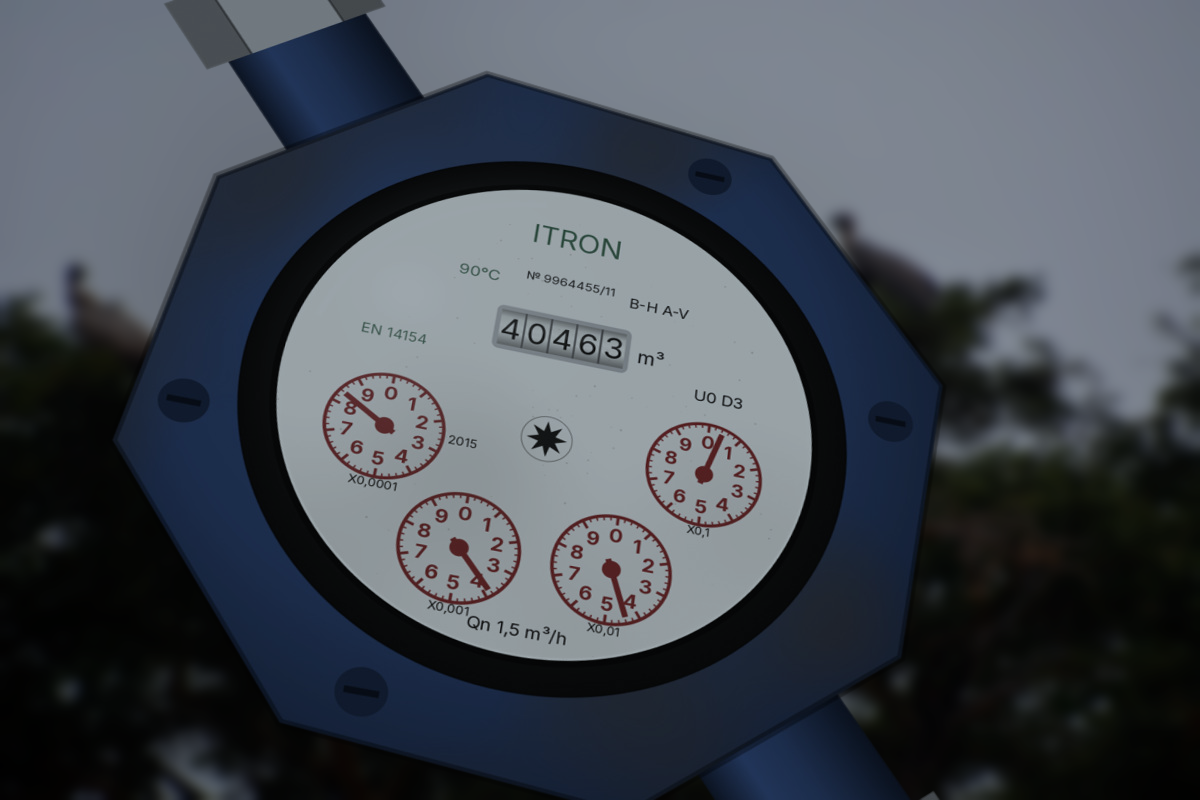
value=40463.0438 unit=m³
